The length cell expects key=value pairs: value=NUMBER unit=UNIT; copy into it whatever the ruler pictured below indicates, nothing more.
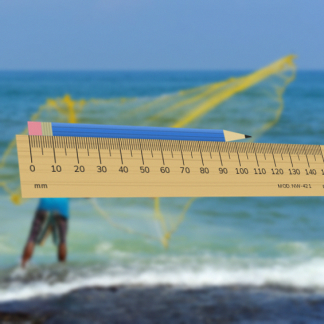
value=110 unit=mm
